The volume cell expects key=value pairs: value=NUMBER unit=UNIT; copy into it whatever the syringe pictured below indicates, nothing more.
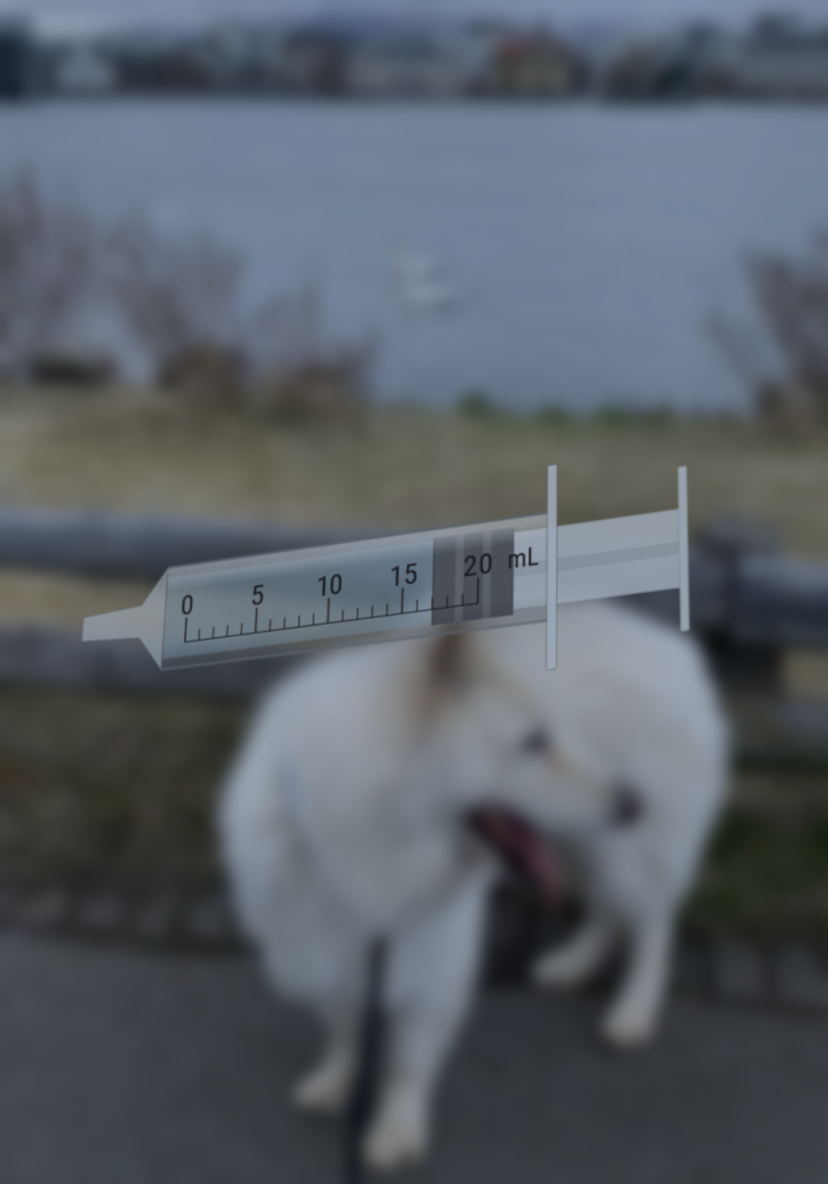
value=17 unit=mL
